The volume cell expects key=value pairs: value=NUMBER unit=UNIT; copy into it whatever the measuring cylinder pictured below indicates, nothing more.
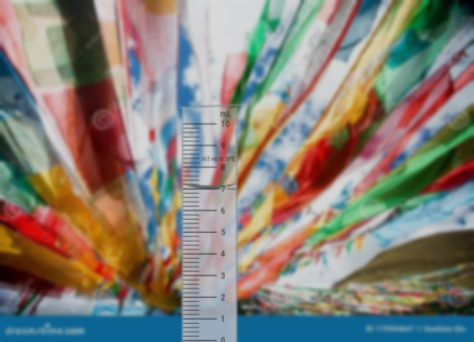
value=7 unit=mL
